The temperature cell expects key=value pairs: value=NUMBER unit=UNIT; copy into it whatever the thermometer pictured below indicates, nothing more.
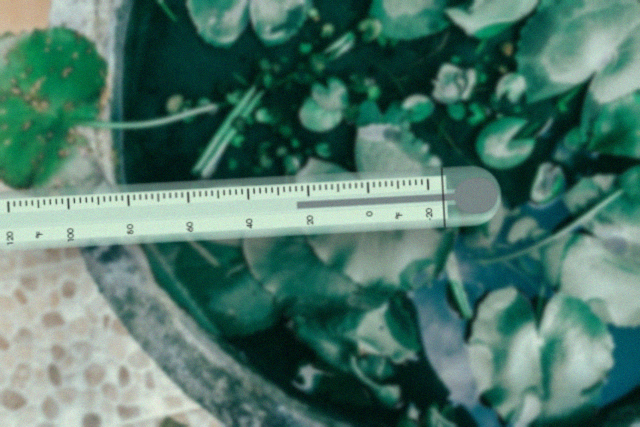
value=24 unit=°F
